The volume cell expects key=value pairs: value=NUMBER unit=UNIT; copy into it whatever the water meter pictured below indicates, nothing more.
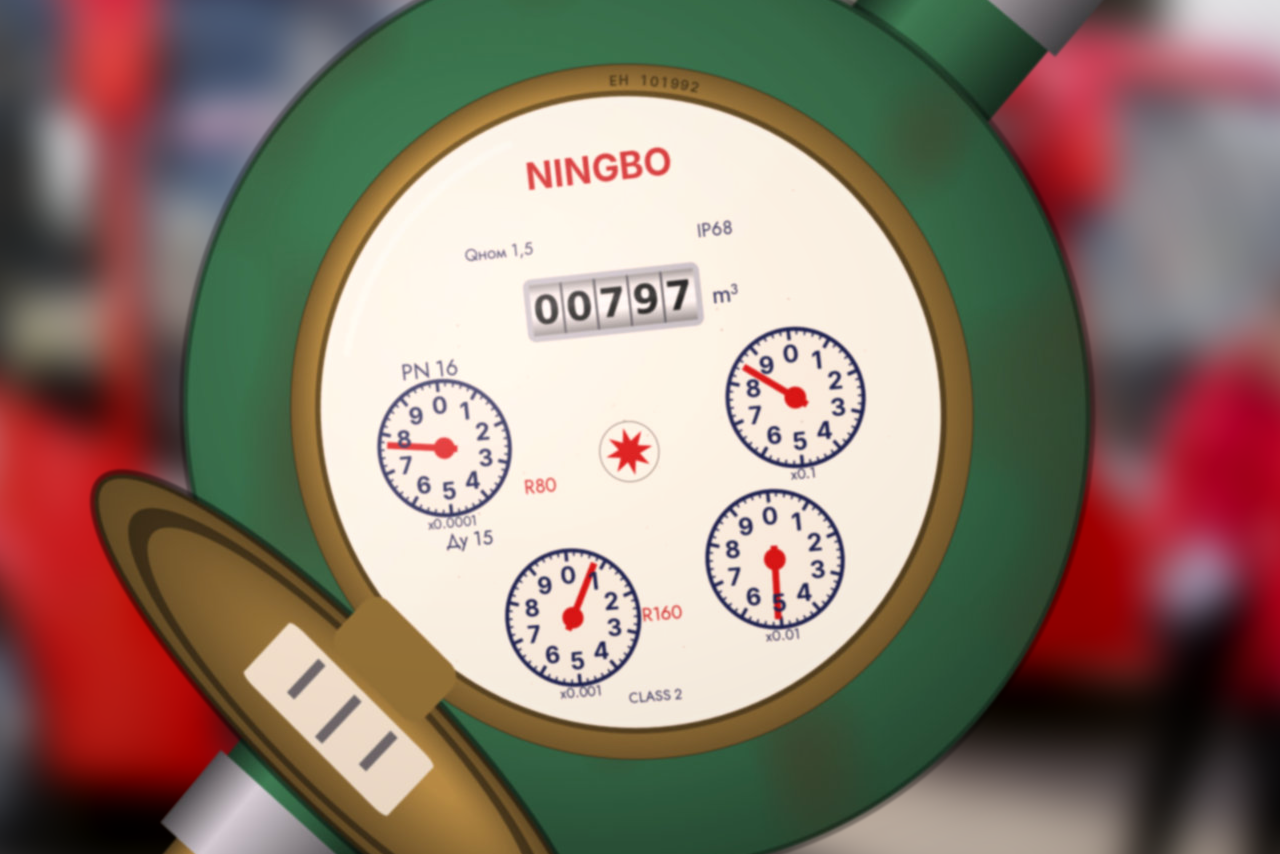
value=797.8507 unit=m³
